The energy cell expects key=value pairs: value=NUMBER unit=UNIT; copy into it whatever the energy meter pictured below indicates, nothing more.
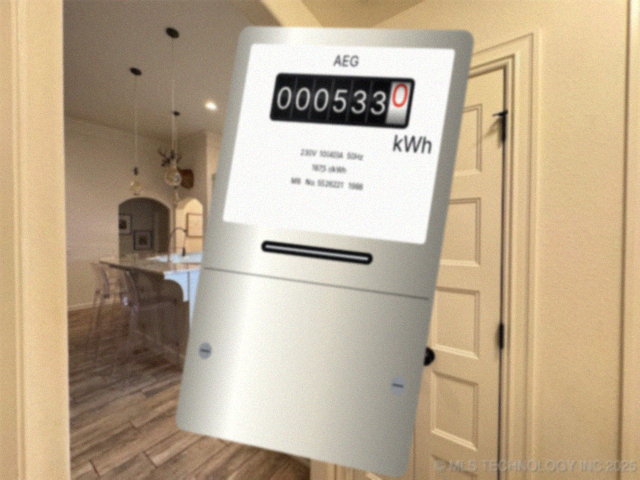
value=533.0 unit=kWh
